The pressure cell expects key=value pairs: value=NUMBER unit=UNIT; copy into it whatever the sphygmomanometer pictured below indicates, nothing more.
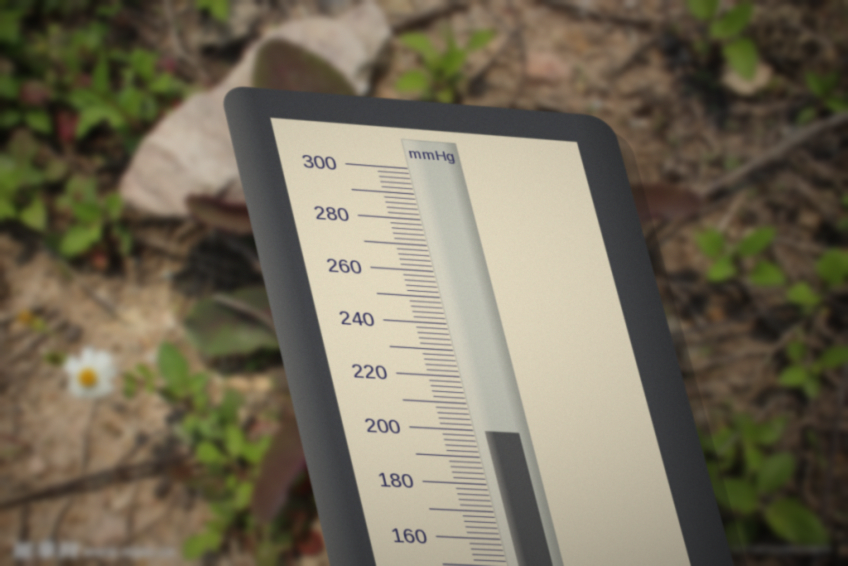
value=200 unit=mmHg
